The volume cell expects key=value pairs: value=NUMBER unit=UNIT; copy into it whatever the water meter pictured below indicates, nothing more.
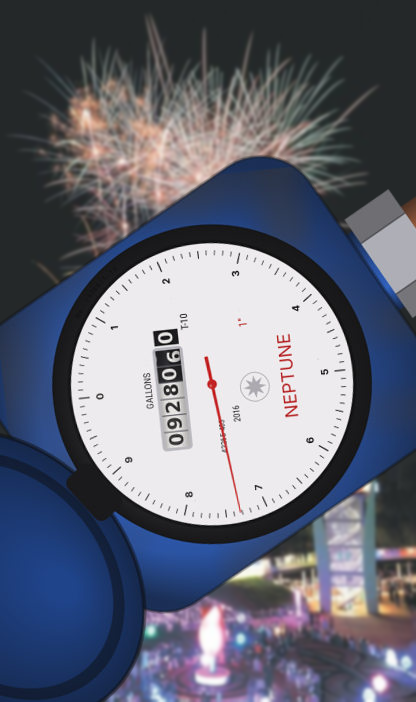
value=928057.3 unit=gal
